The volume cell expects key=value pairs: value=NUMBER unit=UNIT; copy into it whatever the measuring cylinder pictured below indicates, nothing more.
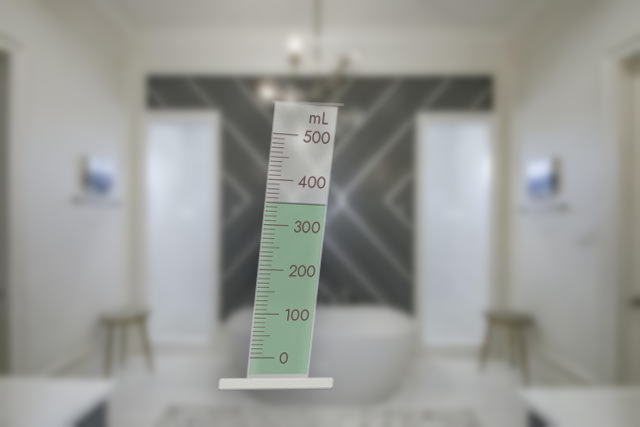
value=350 unit=mL
